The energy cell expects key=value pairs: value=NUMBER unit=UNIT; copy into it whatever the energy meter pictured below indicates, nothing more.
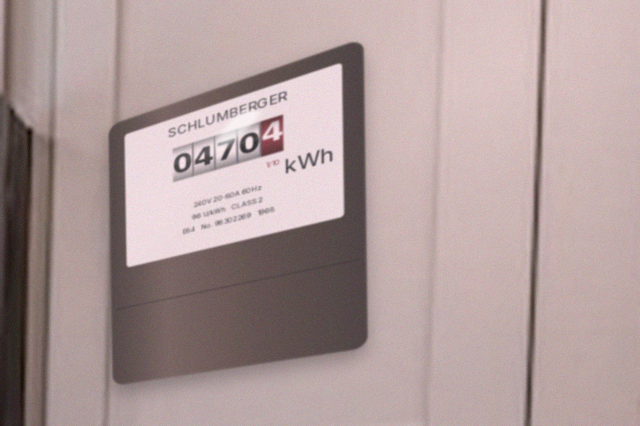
value=470.4 unit=kWh
